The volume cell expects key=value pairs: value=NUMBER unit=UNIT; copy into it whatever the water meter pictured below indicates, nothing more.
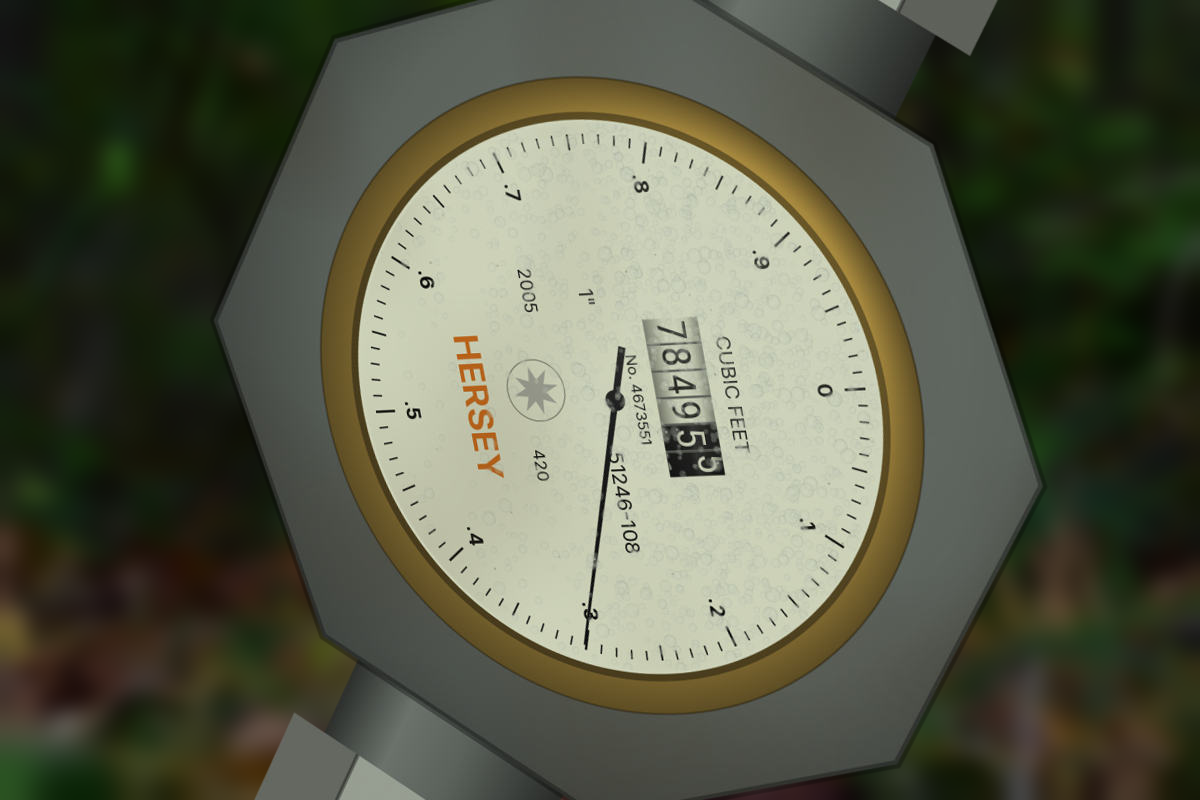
value=784955.30 unit=ft³
